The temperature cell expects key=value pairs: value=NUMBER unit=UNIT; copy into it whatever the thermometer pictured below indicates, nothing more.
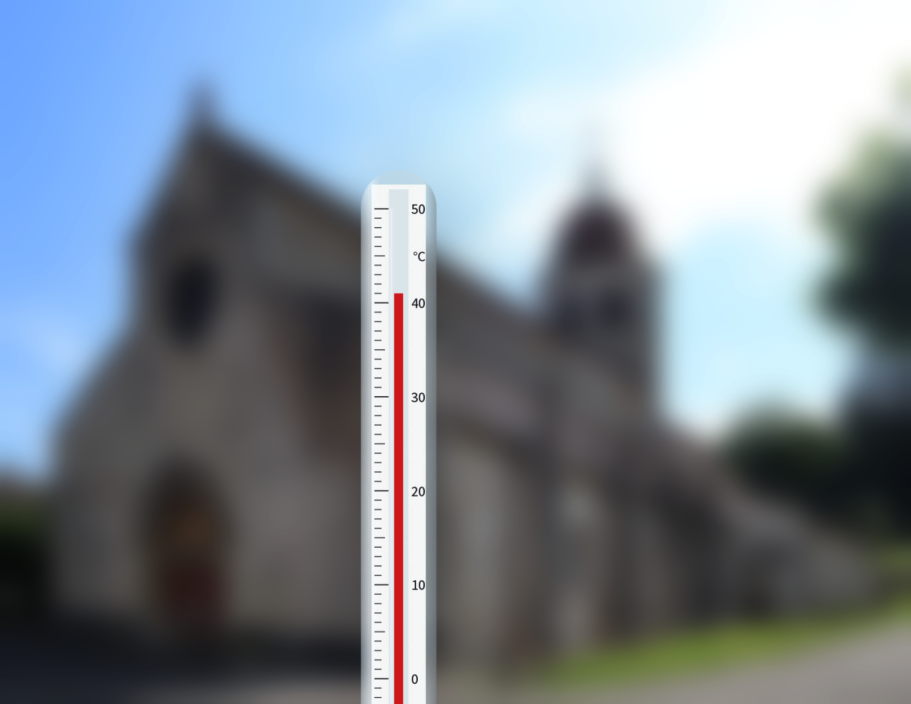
value=41 unit=°C
